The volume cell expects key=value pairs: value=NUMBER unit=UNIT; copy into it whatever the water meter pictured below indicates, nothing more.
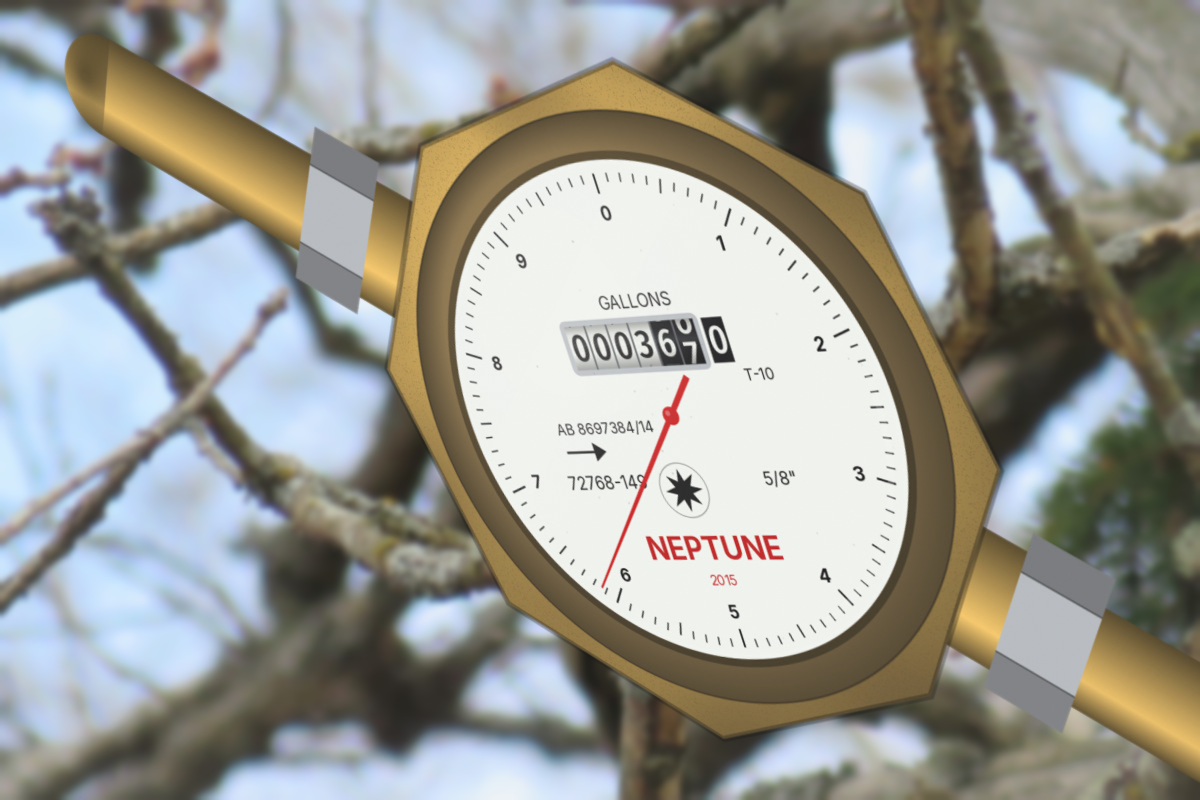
value=3666.1 unit=gal
